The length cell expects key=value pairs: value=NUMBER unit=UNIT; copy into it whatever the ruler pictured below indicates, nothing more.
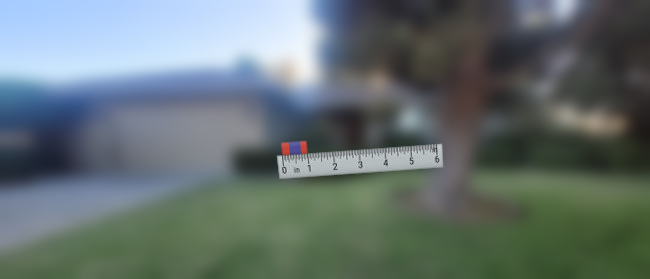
value=1 unit=in
